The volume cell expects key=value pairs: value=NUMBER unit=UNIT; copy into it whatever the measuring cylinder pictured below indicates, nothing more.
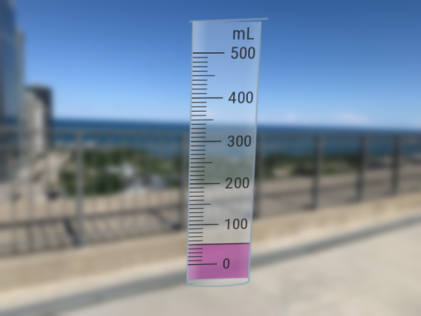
value=50 unit=mL
